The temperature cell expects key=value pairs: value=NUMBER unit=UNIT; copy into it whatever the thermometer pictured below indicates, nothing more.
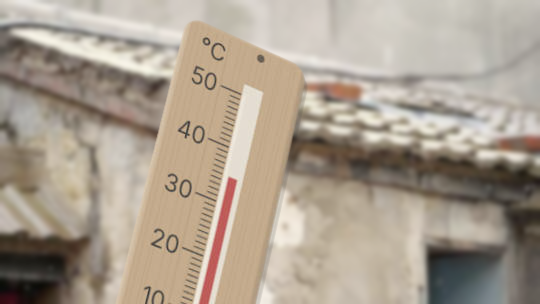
value=35 unit=°C
